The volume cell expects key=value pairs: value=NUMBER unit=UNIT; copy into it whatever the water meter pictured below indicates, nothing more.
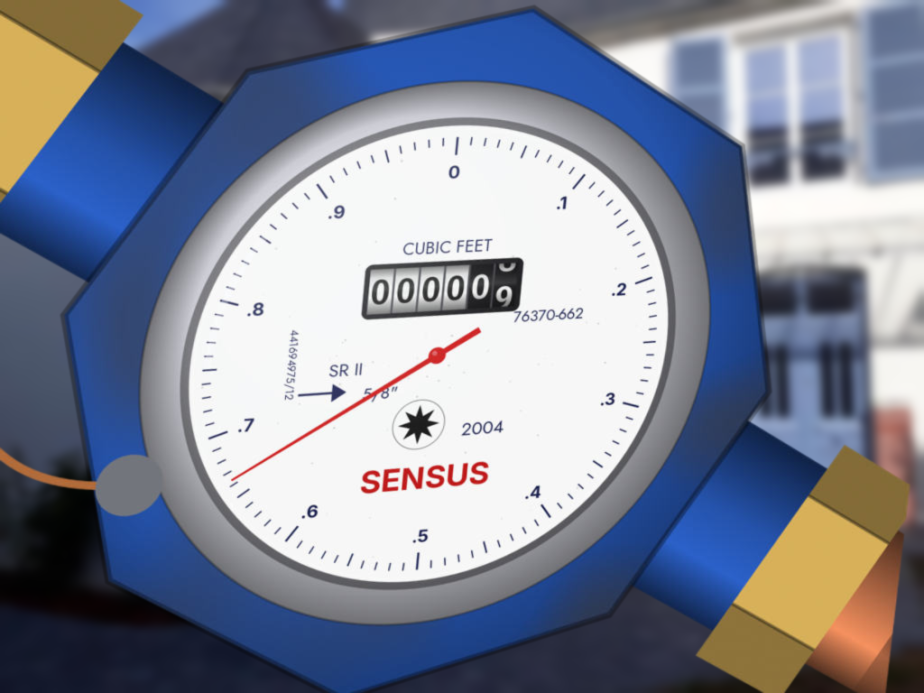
value=8.66 unit=ft³
